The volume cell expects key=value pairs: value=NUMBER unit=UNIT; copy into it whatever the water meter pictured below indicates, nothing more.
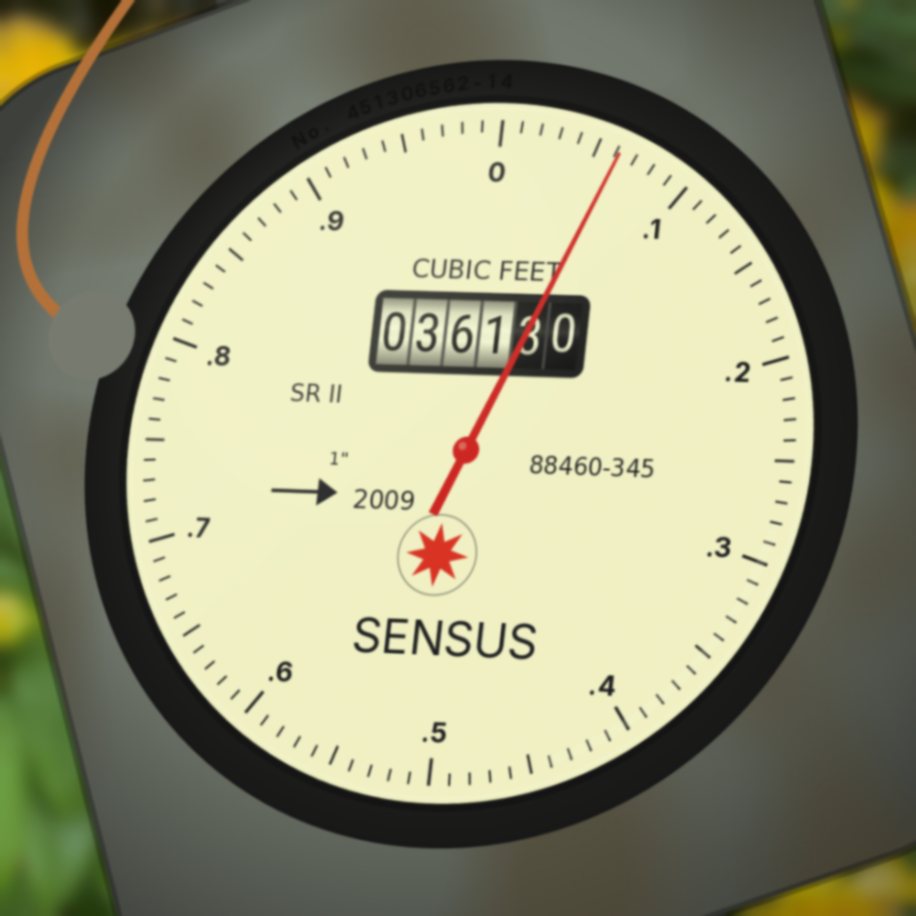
value=36130.06 unit=ft³
